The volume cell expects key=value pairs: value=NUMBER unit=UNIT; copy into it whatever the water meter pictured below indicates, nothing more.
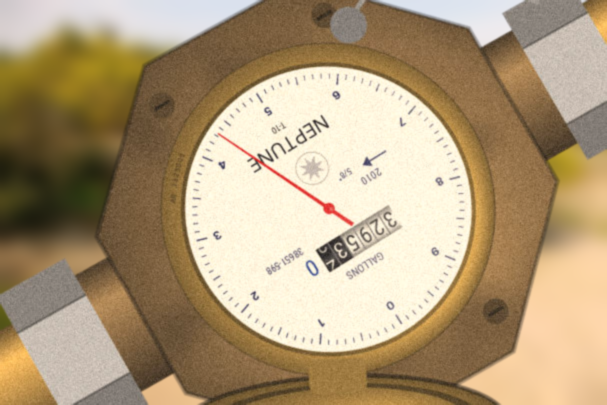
value=3295324.3 unit=gal
